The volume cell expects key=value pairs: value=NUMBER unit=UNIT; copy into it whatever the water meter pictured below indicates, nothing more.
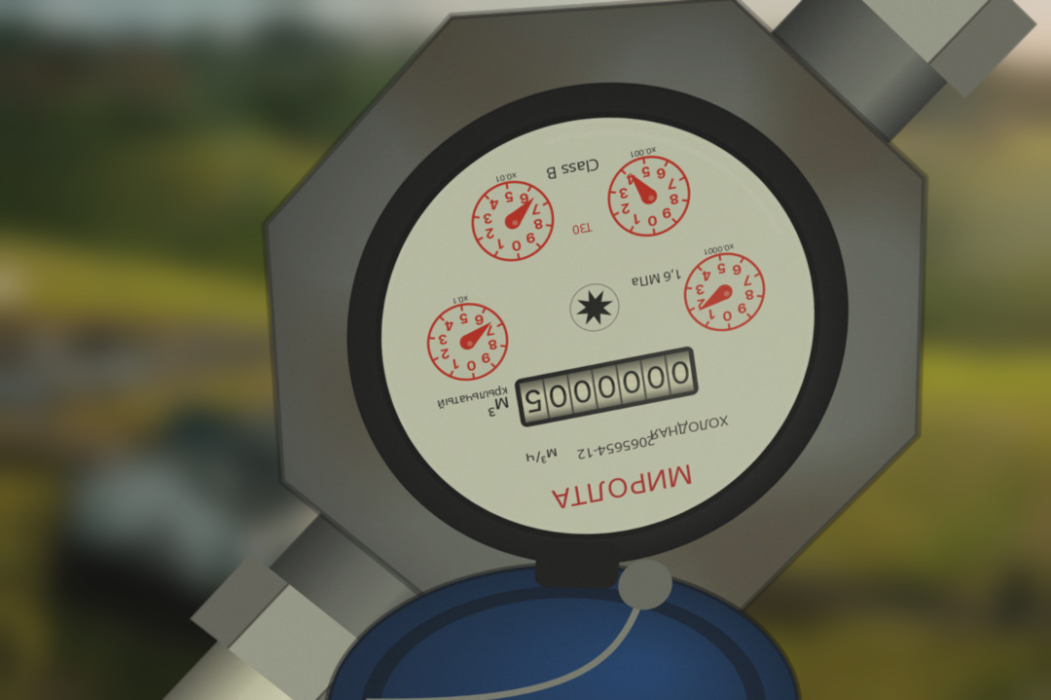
value=5.6641 unit=m³
